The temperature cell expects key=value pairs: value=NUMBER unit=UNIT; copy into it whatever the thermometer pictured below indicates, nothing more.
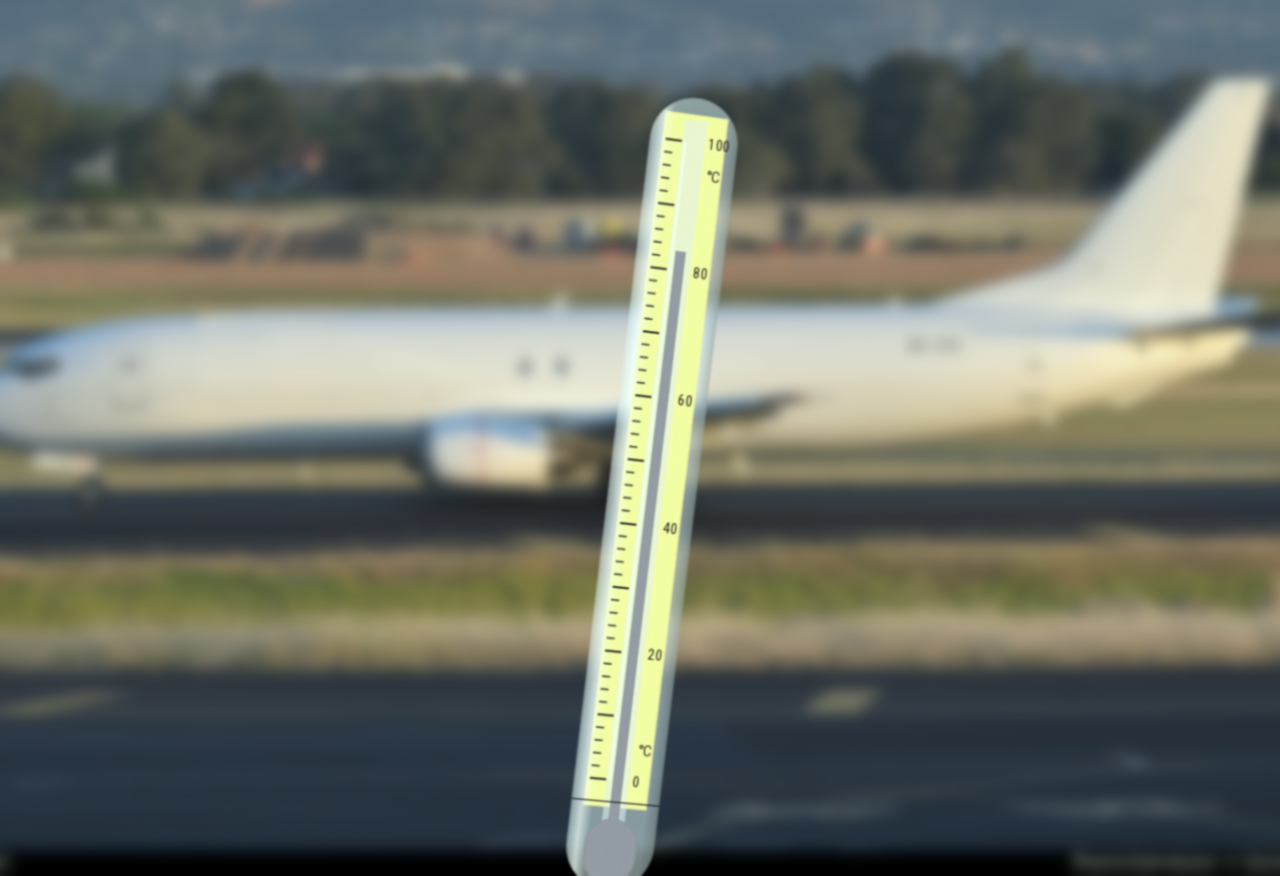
value=83 unit=°C
